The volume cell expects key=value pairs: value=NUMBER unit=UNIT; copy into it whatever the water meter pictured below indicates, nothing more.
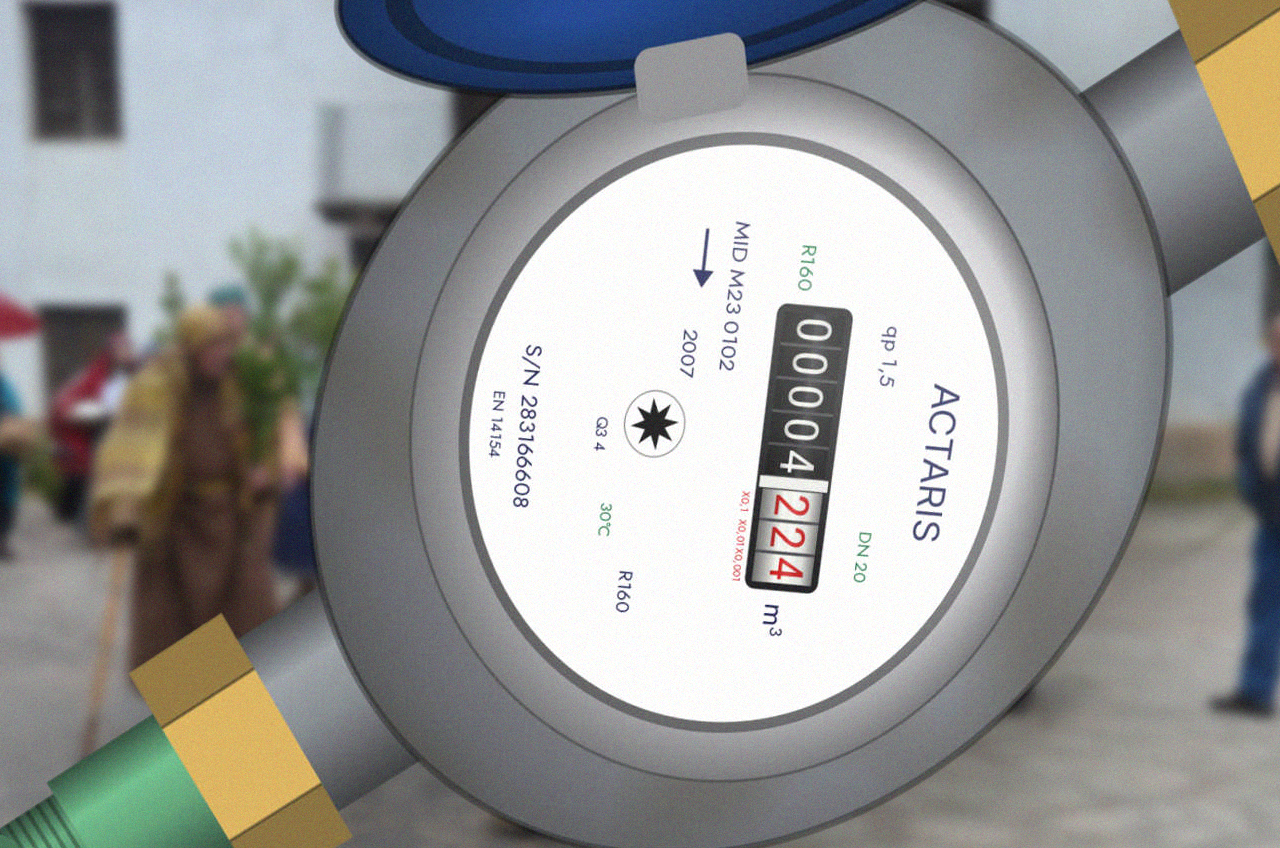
value=4.224 unit=m³
